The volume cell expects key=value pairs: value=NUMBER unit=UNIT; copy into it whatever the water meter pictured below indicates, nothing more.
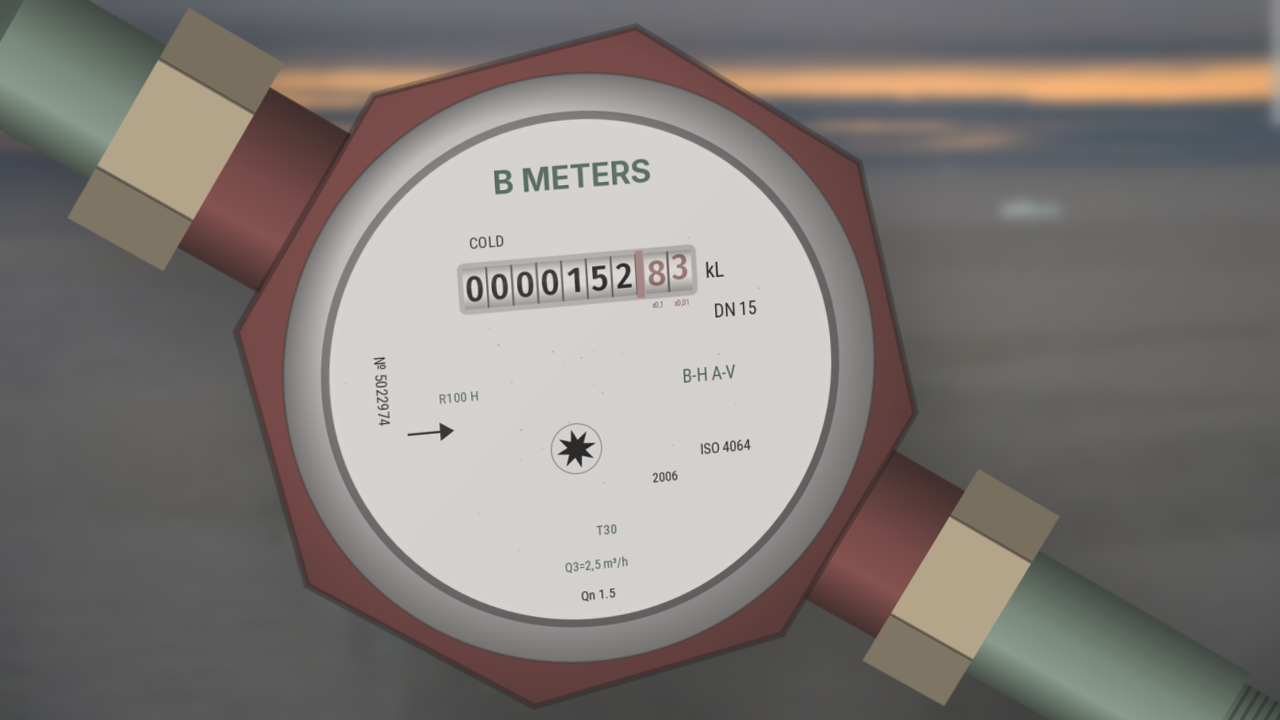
value=152.83 unit=kL
